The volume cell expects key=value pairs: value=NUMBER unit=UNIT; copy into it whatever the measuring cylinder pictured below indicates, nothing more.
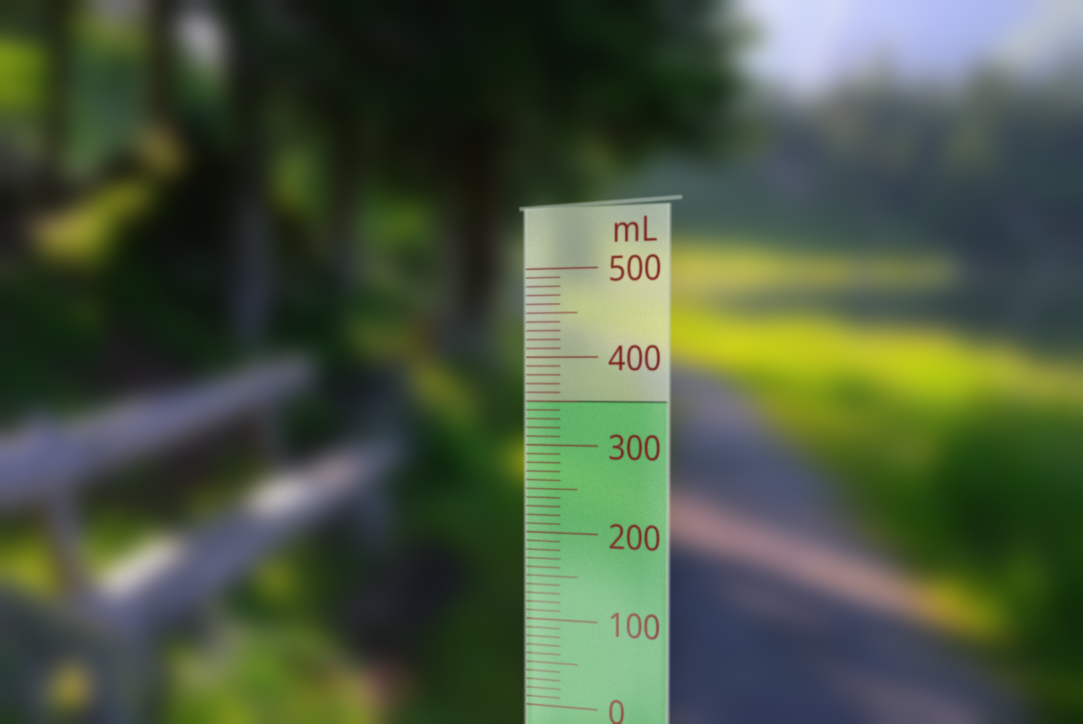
value=350 unit=mL
